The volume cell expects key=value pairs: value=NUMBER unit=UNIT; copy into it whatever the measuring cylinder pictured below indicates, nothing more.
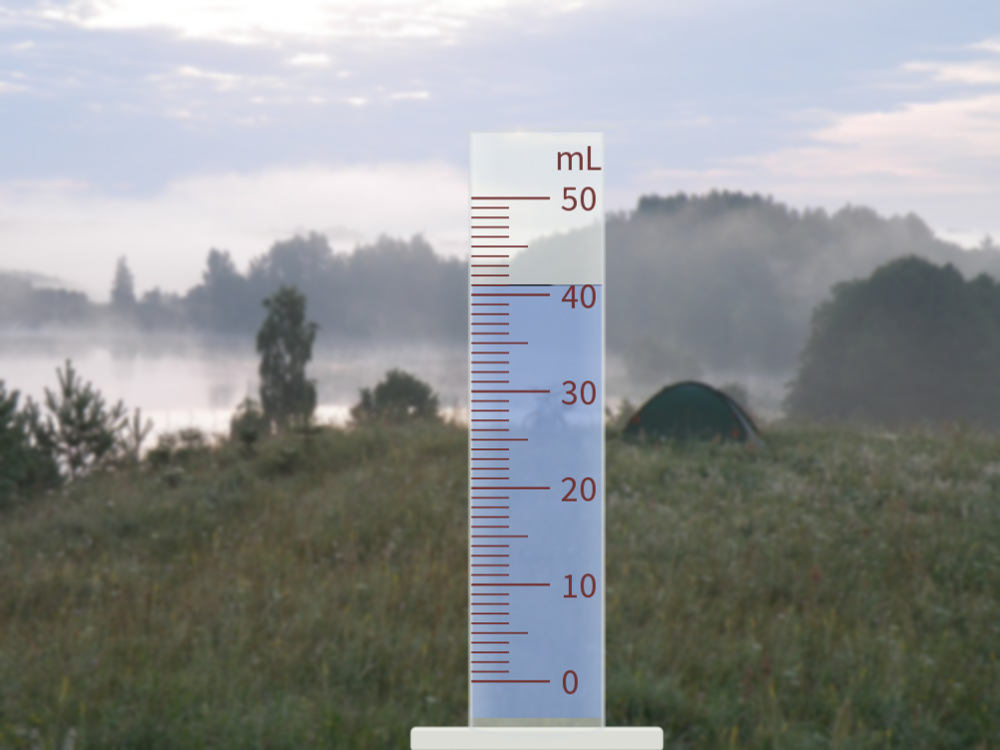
value=41 unit=mL
